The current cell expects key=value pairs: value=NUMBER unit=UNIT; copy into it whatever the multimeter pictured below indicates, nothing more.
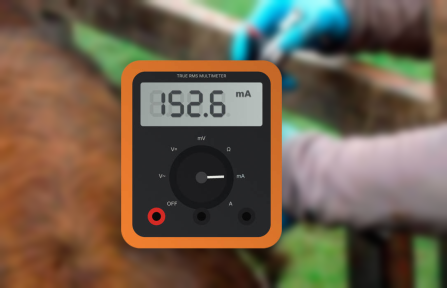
value=152.6 unit=mA
